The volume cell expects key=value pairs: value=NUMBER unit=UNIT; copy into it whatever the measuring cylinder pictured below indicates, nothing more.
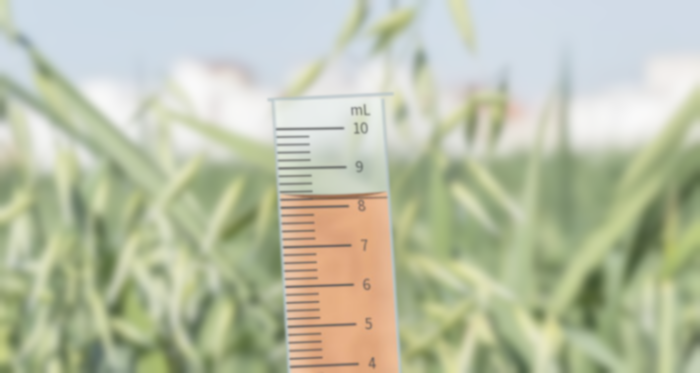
value=8.2 unit=mL
